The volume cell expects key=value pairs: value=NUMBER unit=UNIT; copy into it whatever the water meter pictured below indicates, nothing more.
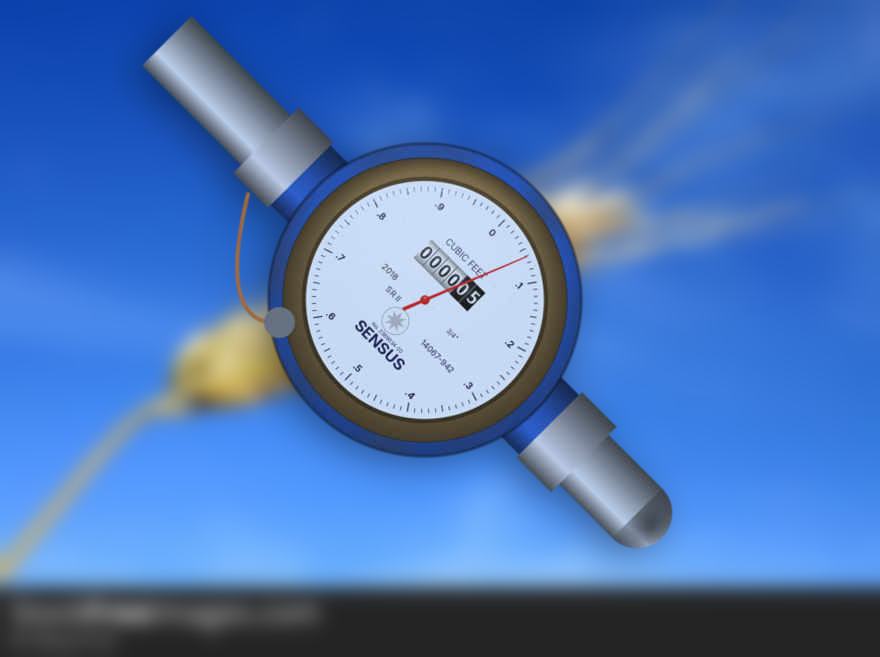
value=5.06 unit=ft³
